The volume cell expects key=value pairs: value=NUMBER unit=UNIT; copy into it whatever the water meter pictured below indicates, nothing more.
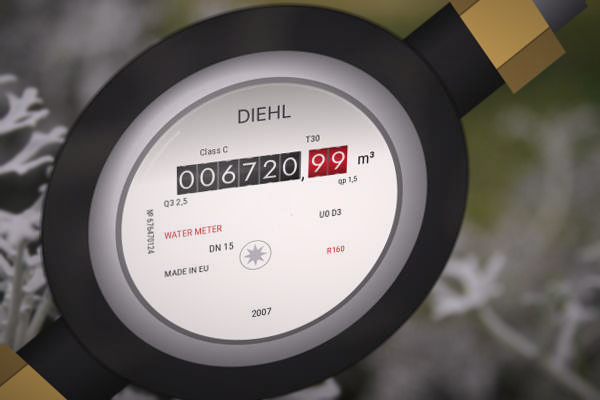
value=6720.99 unit=m³
